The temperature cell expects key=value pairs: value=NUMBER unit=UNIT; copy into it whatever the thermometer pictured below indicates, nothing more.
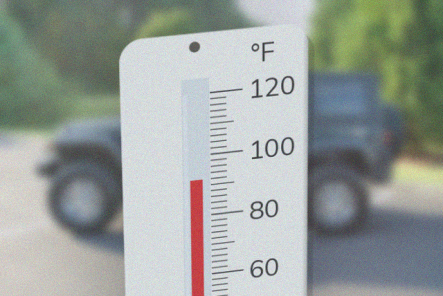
value=92 unit=°F
